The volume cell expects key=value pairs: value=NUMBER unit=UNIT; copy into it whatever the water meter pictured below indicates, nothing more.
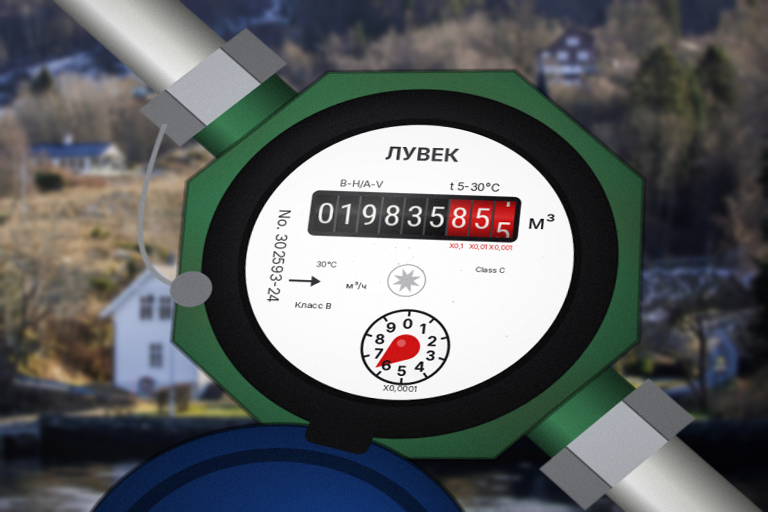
value=19835.8546 unit=m³
